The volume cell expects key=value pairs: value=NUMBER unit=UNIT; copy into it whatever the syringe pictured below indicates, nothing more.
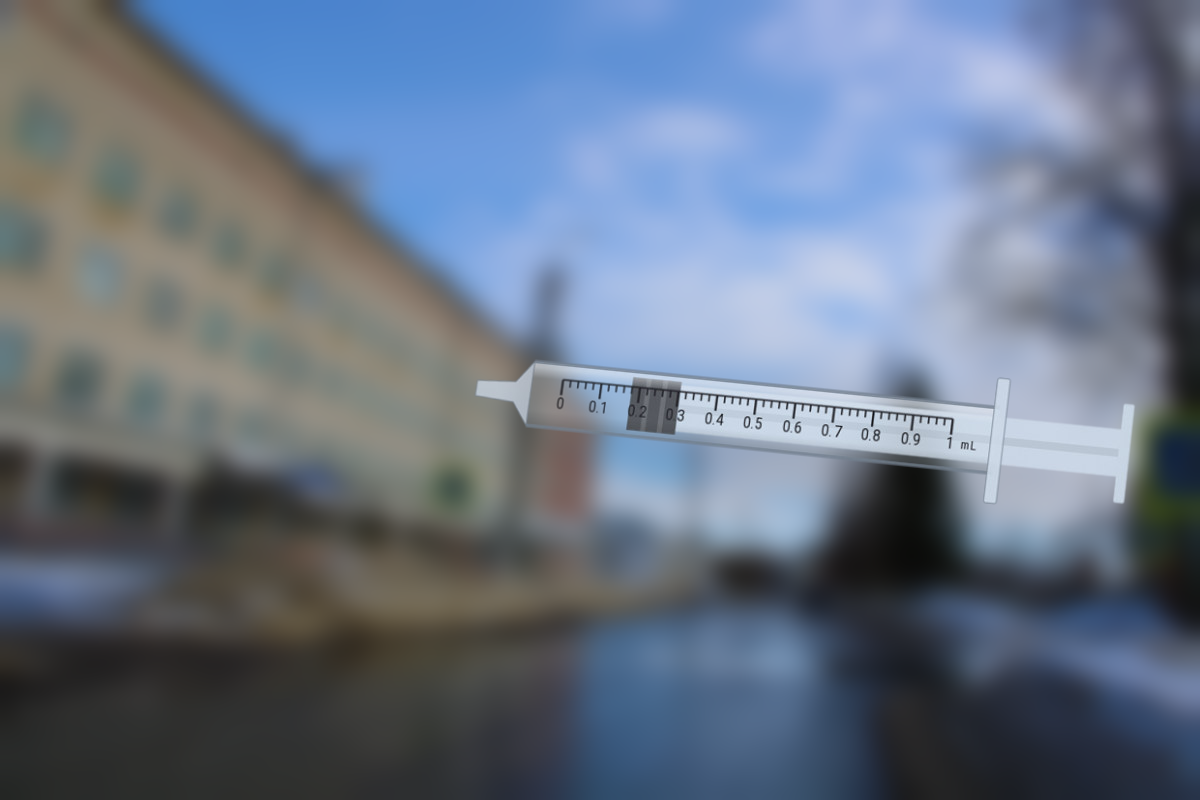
value=0.18 unit=mL
